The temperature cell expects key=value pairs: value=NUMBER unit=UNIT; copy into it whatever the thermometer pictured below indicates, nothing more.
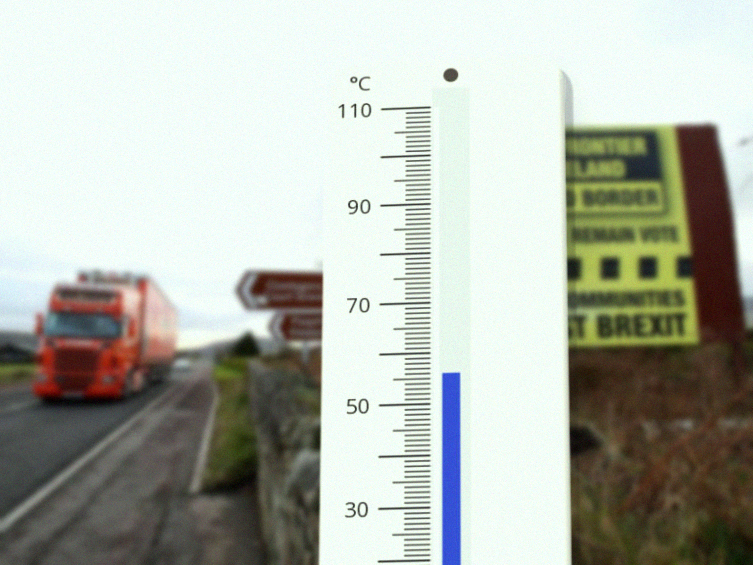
value=56 unit=°C
